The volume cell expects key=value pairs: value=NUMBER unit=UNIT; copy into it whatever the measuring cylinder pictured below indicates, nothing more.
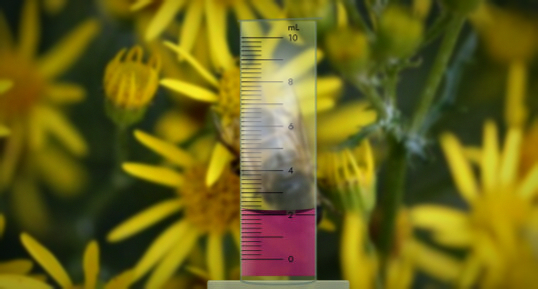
value=2 unit=mL
